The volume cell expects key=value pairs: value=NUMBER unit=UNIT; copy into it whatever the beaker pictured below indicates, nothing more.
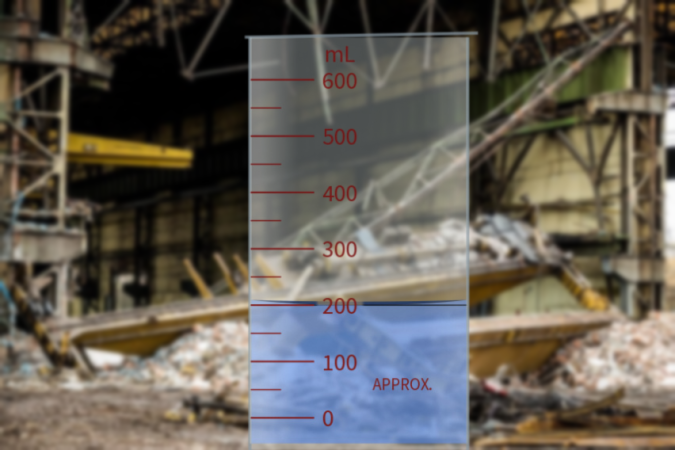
value=200 unit=mL
